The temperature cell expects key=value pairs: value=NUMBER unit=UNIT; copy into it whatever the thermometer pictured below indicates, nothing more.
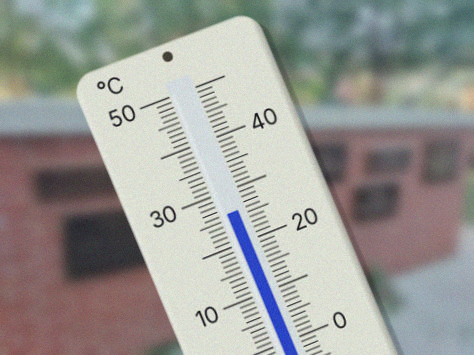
value=26 unit=°C
